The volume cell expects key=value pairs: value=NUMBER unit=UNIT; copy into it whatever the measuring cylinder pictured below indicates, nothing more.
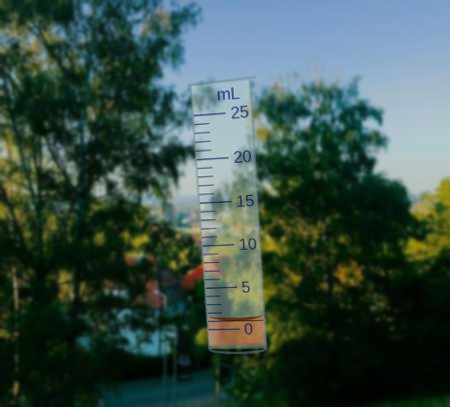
value=1 unit=mL
